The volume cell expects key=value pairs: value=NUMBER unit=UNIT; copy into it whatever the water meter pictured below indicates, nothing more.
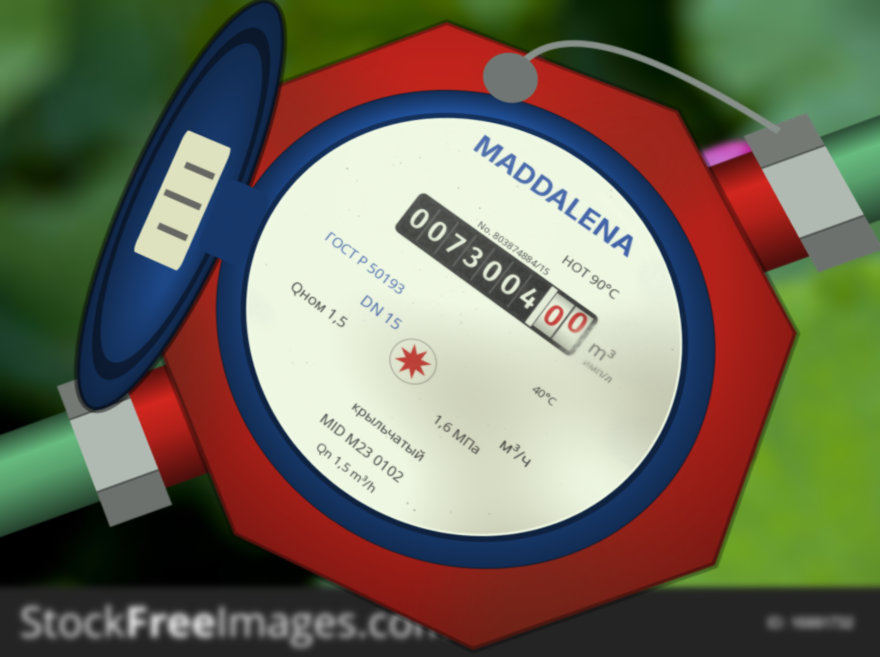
value=73004.00 unit=m³
